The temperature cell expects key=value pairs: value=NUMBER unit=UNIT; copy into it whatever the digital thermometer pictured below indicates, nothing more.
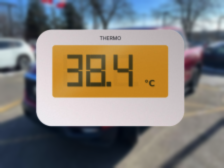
value=38.4 unit=°C
